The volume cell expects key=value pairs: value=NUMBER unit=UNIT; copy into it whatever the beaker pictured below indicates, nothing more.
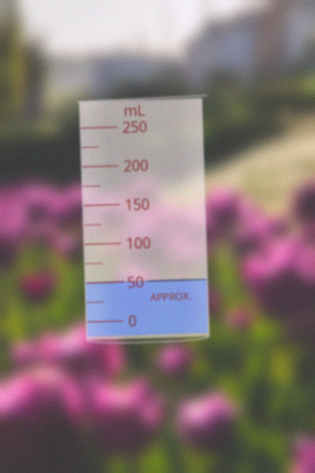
value=50 unit=mL
